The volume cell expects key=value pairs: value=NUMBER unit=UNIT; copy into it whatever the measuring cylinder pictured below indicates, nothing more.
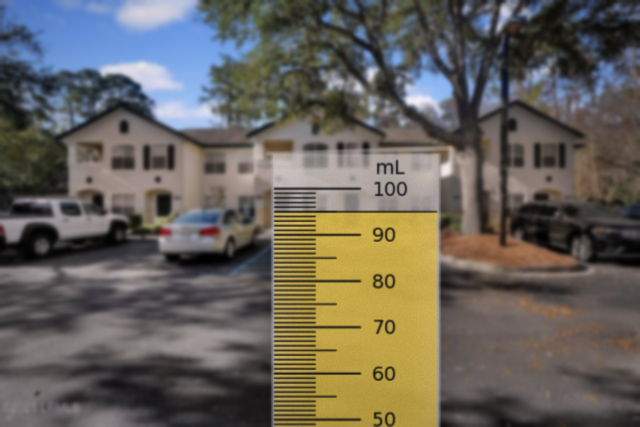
value=95 unit=mL
